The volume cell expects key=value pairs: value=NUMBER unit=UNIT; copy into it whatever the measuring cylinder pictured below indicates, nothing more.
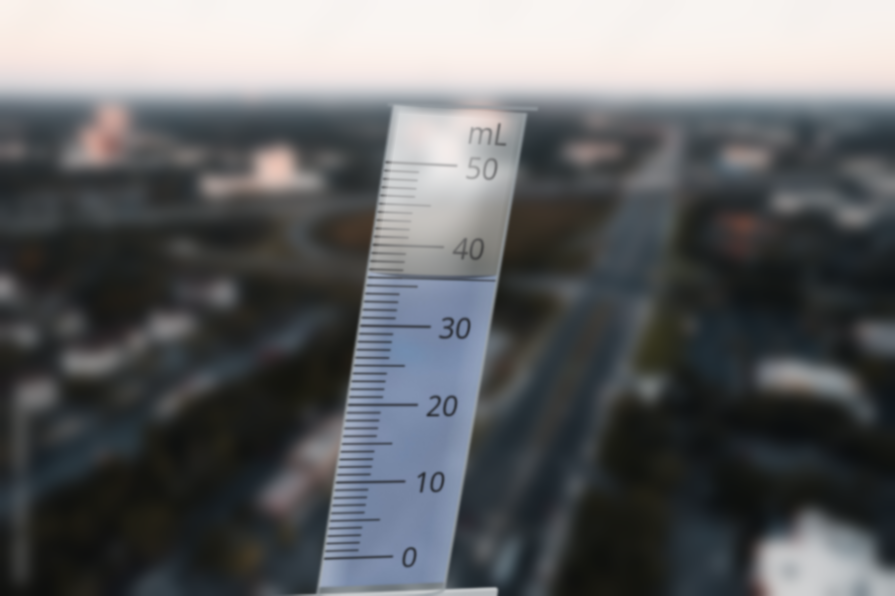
value=36 unit=mL
